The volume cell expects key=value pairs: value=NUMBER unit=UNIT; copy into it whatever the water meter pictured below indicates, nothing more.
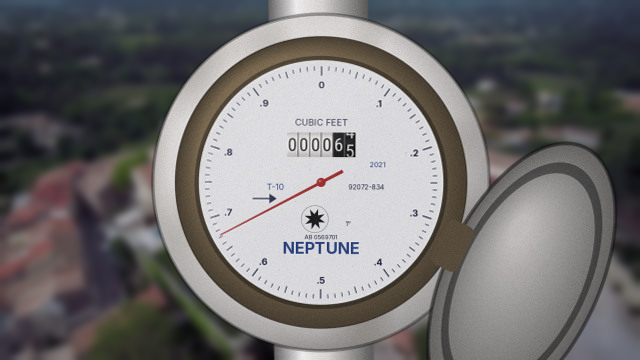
value=64.67 unit=ft³
